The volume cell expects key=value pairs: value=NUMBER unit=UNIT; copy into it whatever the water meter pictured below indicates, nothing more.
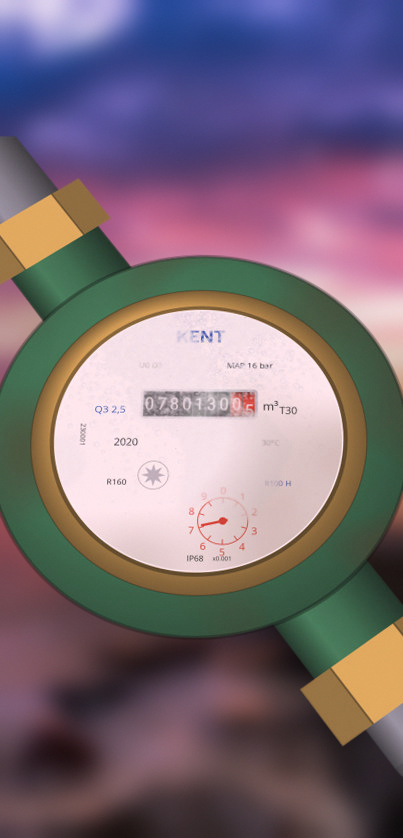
value=780130.047 unit=m³
